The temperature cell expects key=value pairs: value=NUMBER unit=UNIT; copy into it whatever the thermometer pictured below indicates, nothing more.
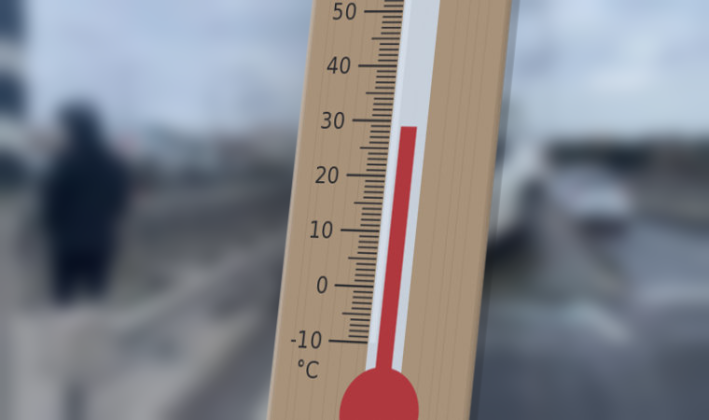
value=29 unit=°C
